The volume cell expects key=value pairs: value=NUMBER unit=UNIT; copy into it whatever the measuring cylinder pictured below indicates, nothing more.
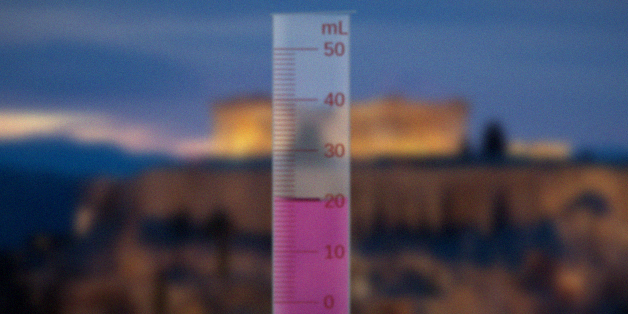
value=20 unit=mL
